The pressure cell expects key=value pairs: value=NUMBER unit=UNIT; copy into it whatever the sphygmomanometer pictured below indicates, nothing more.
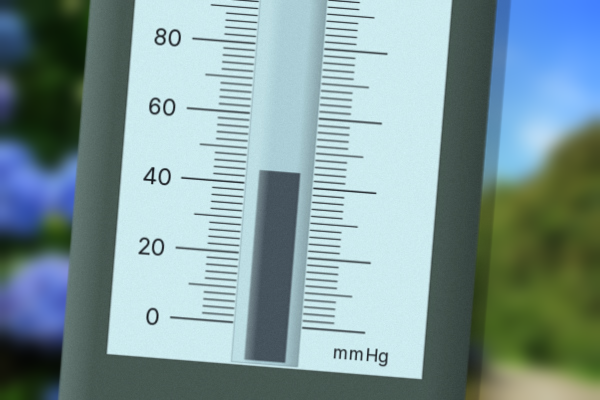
value=44 unit=mmHg
